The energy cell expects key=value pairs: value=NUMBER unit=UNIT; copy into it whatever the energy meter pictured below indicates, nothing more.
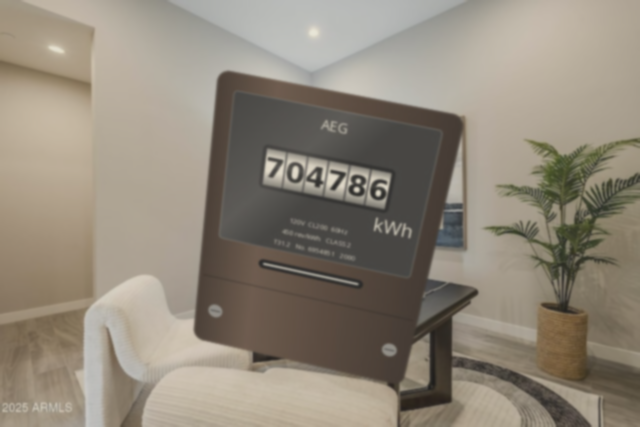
value=704786 unit=kWh
